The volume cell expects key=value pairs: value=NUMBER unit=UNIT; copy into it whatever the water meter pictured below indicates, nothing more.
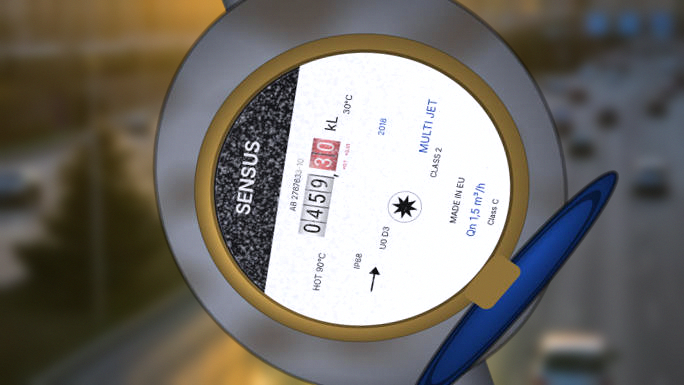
value=459.30 unit=kL
